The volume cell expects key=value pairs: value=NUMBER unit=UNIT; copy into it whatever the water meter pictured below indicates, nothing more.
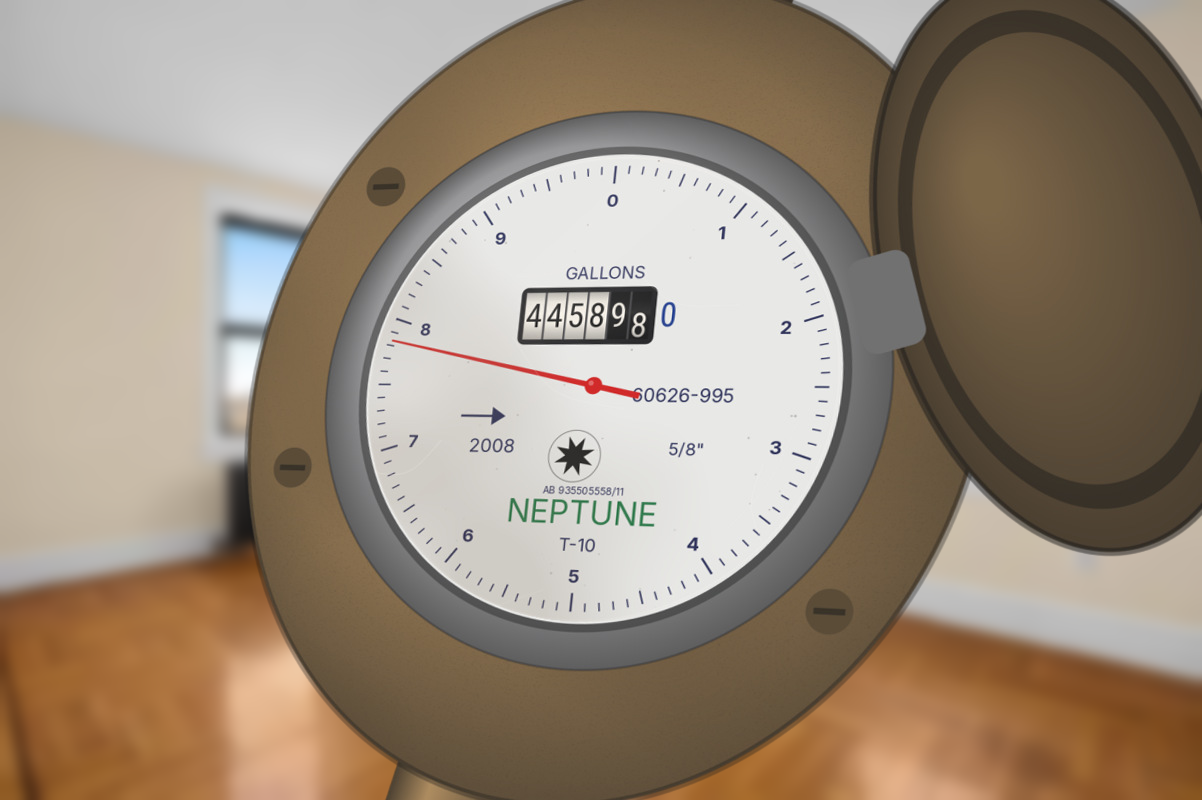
value=4458977.8 unit=gal
